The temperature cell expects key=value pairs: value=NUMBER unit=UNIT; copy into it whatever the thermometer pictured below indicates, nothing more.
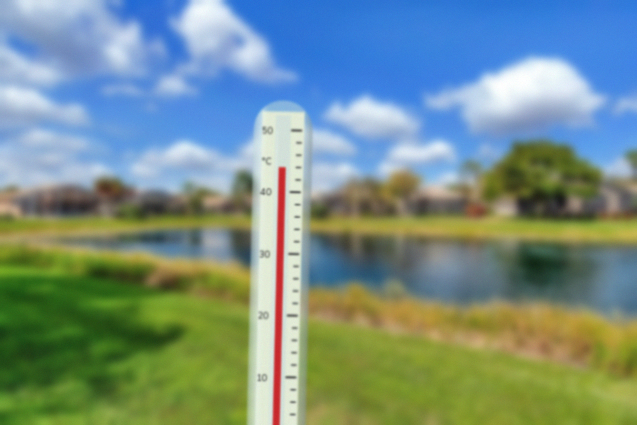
value=44 unit=°C
